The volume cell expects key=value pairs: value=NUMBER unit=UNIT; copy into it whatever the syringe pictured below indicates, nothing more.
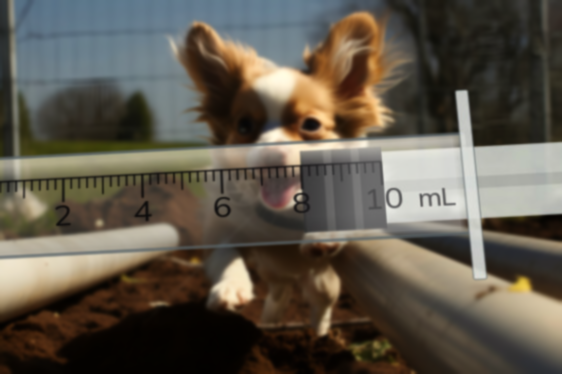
value=8 unit=mL
